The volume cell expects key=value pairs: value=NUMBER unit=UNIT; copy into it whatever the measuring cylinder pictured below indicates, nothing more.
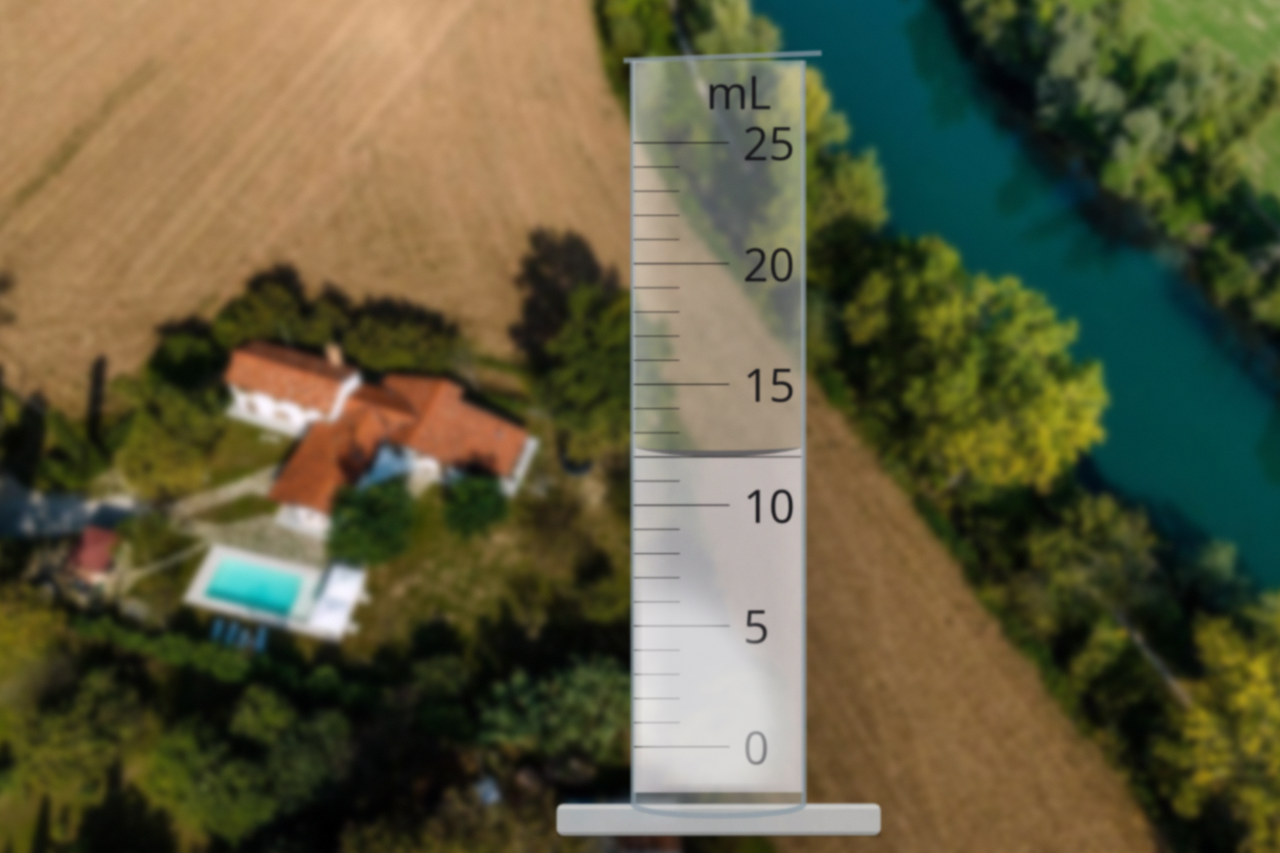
value=12 unit=mL
